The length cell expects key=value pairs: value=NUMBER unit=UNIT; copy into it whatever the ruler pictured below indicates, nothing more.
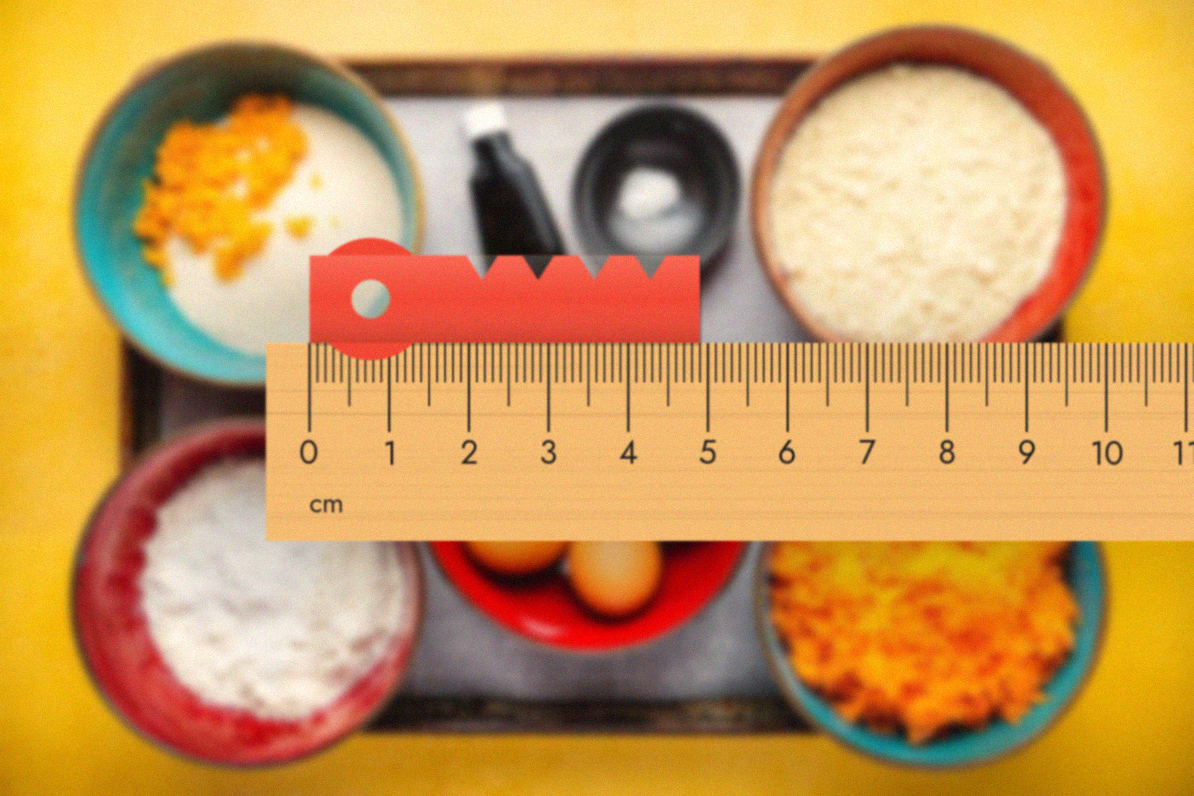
value=4.9 unit=cm
